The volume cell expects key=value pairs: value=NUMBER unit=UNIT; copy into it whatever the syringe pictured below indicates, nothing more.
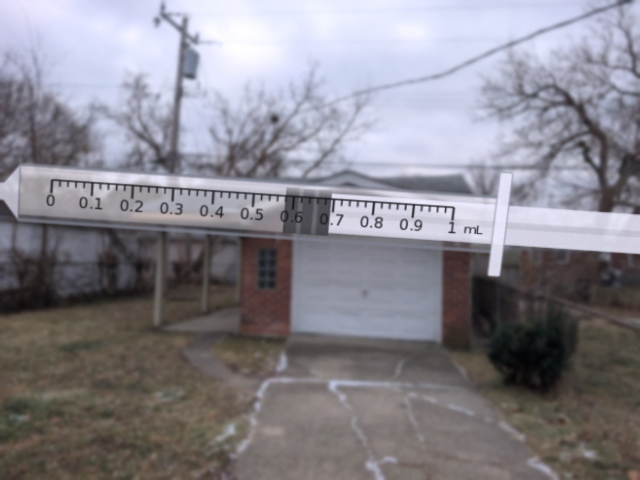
value=0.58 unit=mL
